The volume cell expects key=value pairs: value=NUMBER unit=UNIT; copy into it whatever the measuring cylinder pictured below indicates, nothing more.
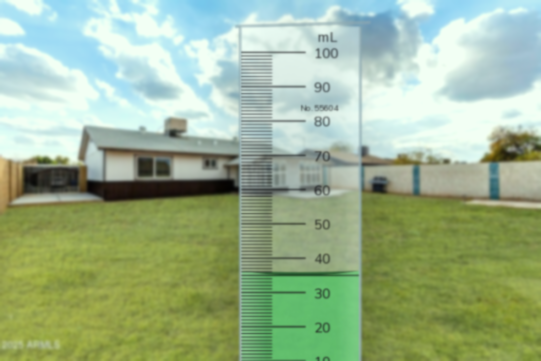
value=35 unit=mL
